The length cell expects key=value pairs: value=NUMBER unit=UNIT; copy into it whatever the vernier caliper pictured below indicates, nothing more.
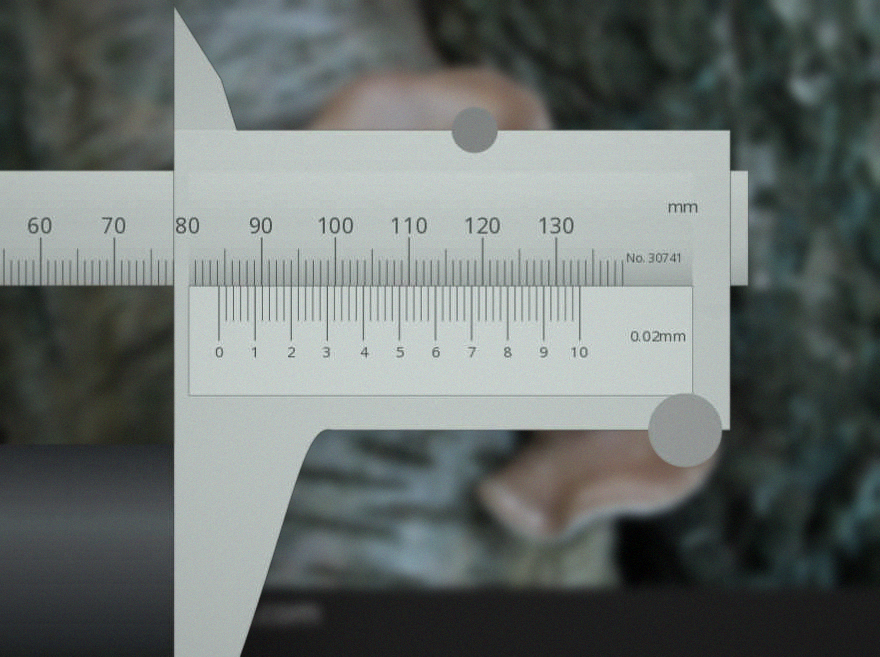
value=84.2 unit=mm
